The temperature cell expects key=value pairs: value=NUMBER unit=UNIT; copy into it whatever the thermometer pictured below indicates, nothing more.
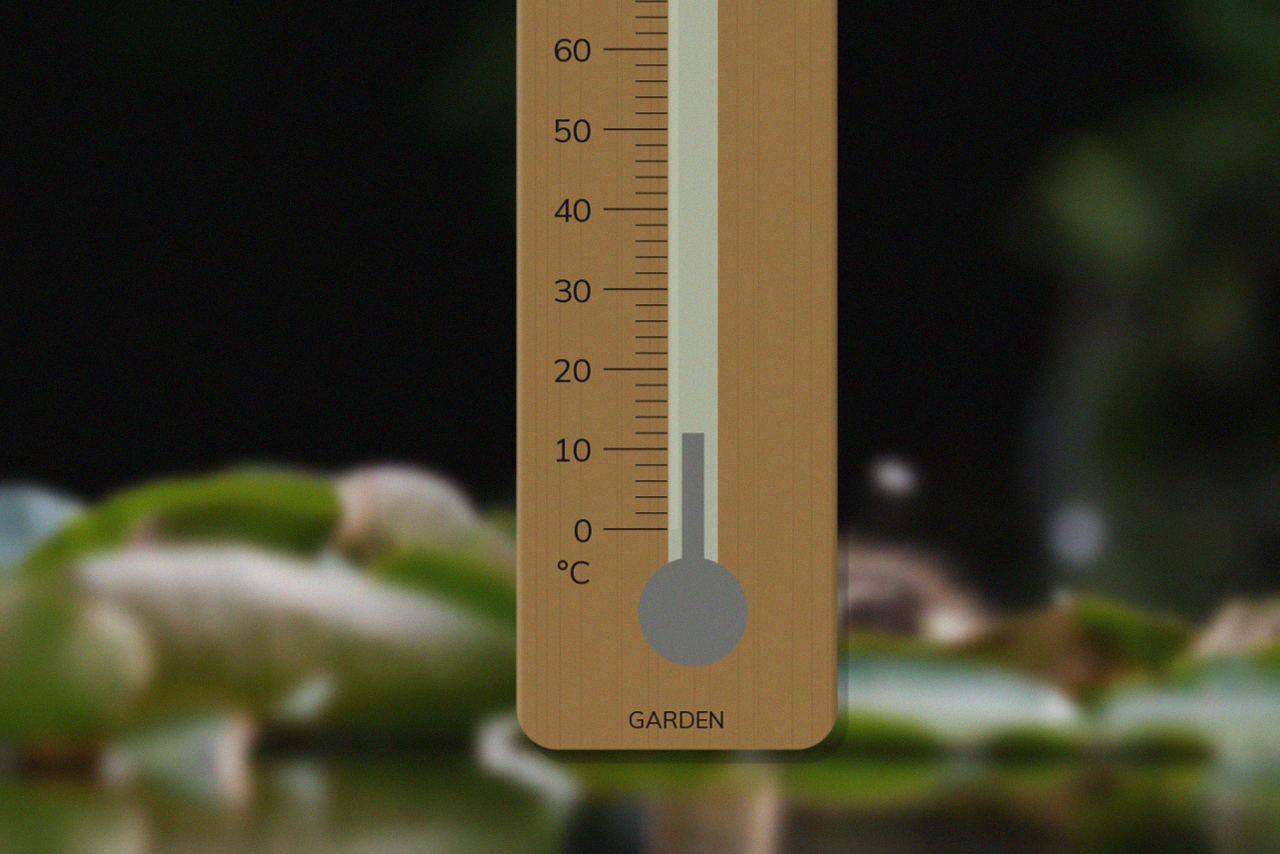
value=12 unit=°C
